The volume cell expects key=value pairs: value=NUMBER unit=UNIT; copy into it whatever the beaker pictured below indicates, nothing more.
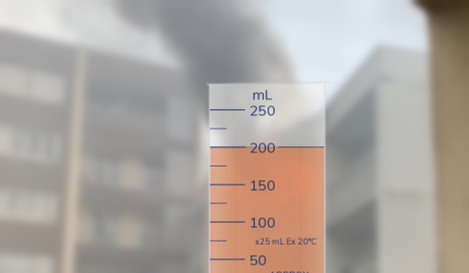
value=200 unit=mL
